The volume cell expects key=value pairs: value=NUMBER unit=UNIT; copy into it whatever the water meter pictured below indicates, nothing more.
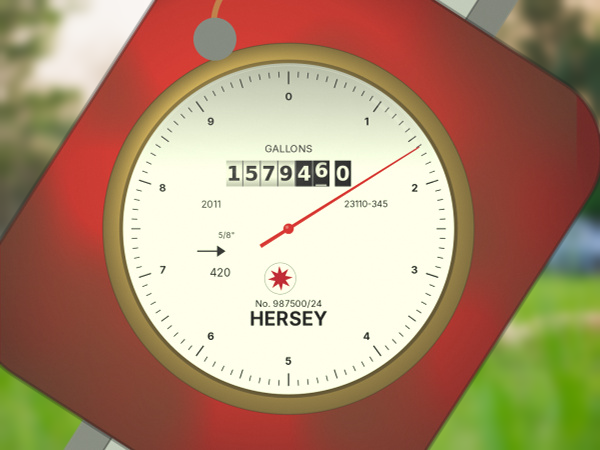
value=1579461.6 unit=gal
